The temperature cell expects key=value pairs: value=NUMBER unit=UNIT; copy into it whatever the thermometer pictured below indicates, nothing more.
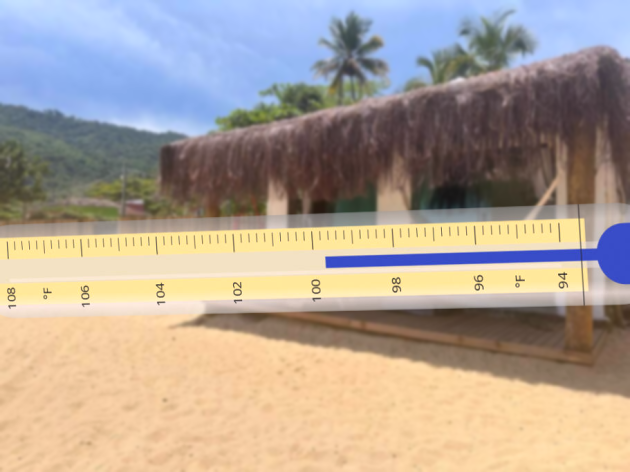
value=99.7 unit=°F
